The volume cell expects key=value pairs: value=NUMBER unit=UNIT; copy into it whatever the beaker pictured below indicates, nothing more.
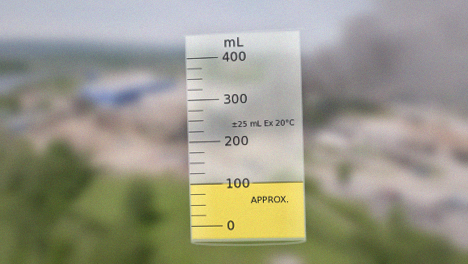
value=100 unit=mL
